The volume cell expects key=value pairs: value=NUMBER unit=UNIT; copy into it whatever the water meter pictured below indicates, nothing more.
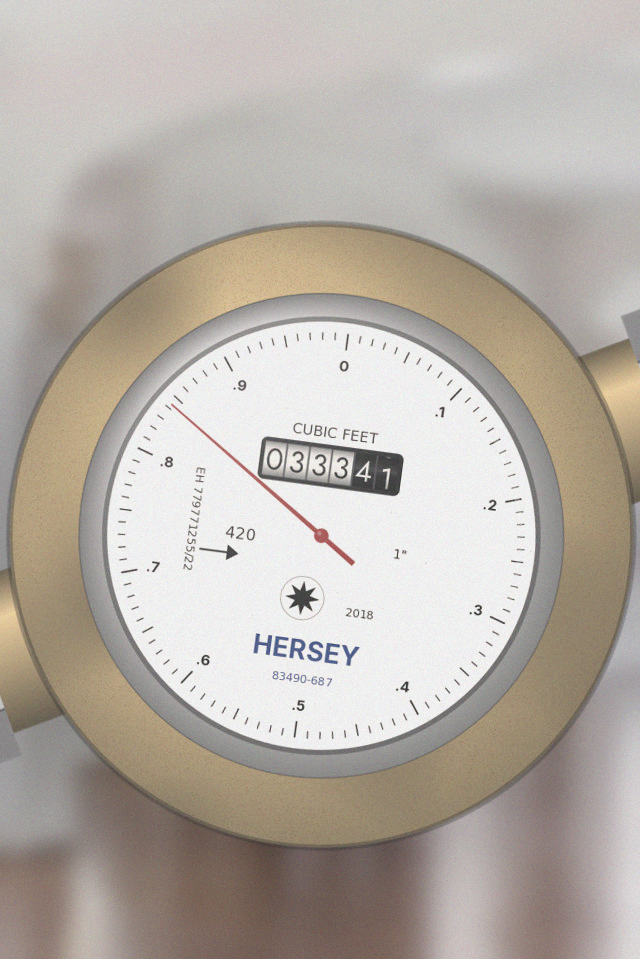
value=33340.84 unit=ft³
